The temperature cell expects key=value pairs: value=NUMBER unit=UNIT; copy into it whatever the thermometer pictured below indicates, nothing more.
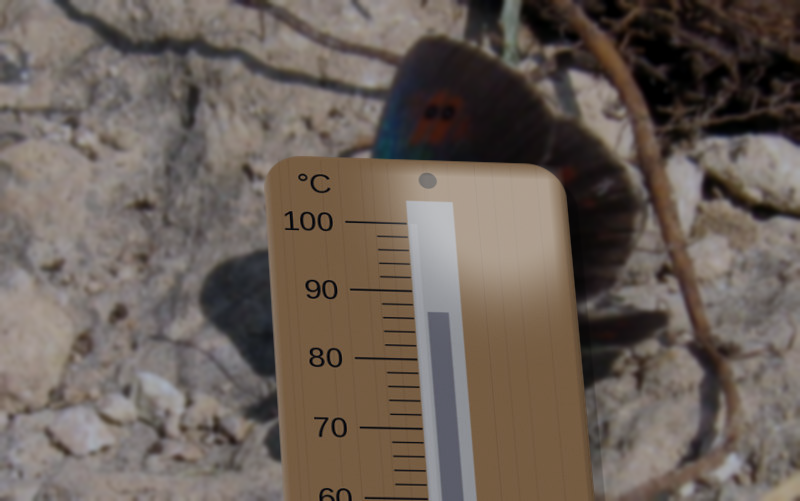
value=87 unit=°C
